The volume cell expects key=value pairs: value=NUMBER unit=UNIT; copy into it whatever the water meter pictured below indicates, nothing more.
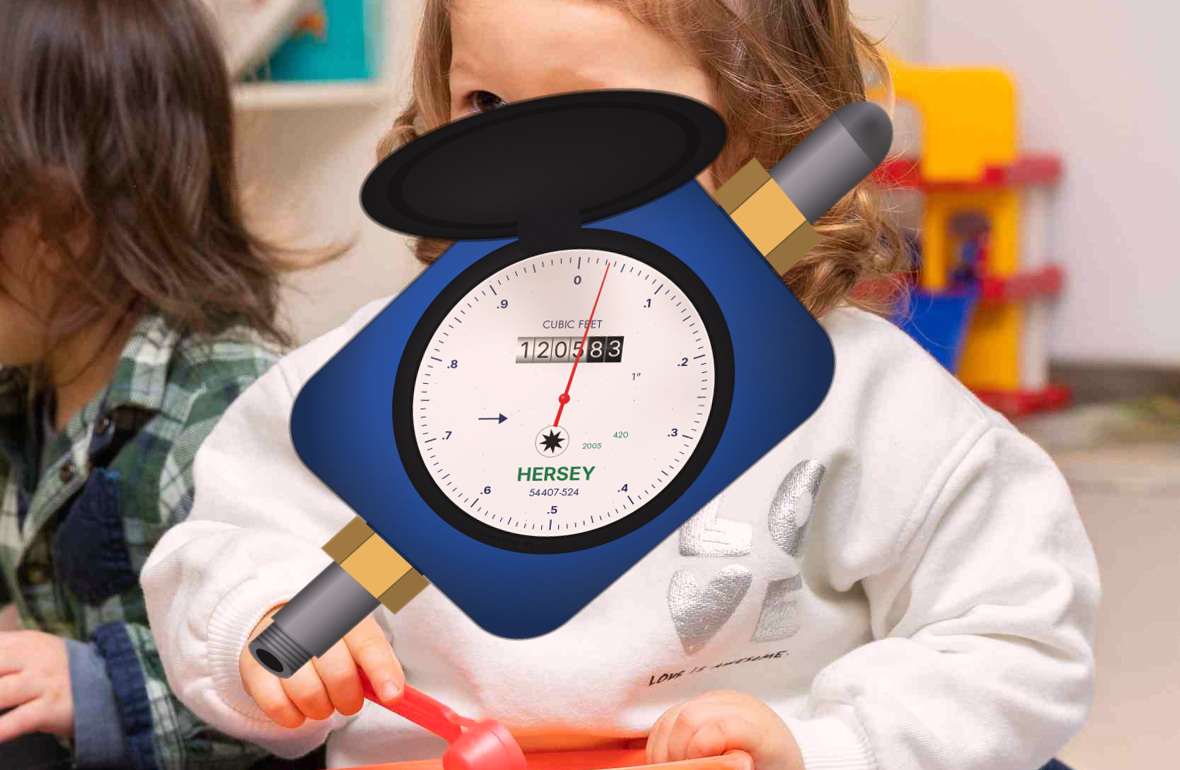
value=120583.03 unit=ft³
